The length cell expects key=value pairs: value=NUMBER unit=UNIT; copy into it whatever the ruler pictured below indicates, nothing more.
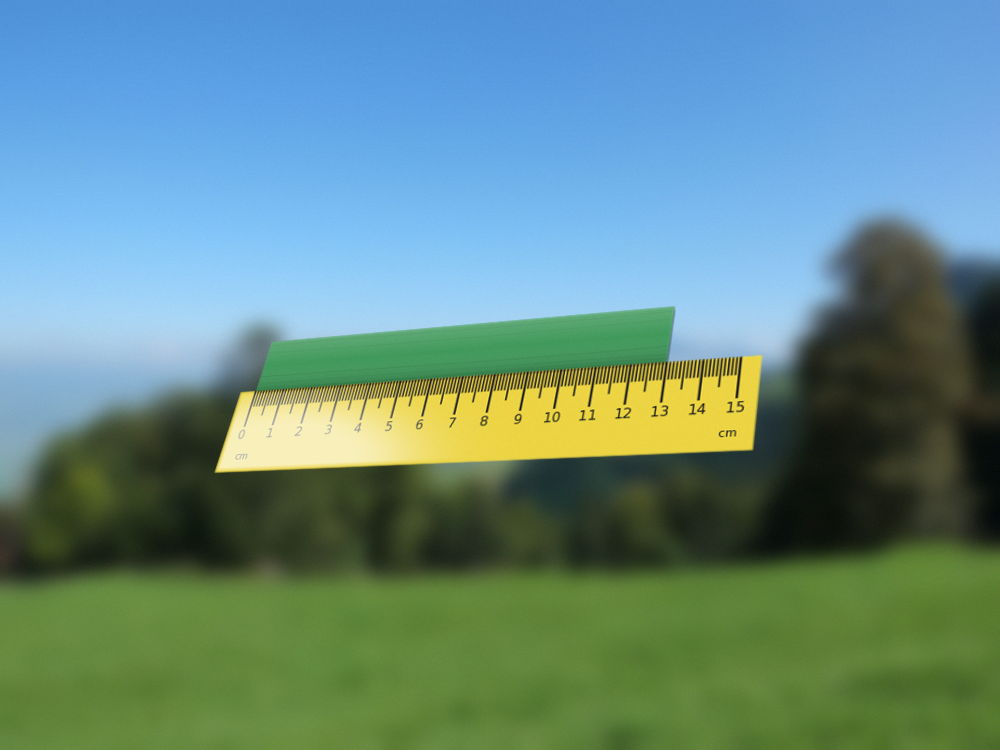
value=13 unit=cm
